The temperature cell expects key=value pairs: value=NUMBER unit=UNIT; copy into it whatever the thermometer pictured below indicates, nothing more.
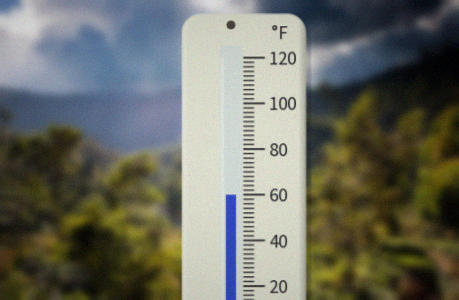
value=60 unit=°F
